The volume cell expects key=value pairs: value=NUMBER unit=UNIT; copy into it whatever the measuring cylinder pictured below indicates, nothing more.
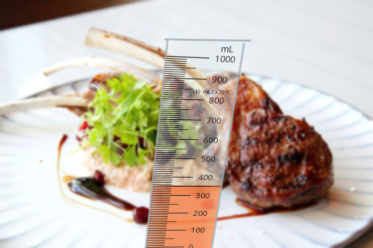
value=350 unit=mL
